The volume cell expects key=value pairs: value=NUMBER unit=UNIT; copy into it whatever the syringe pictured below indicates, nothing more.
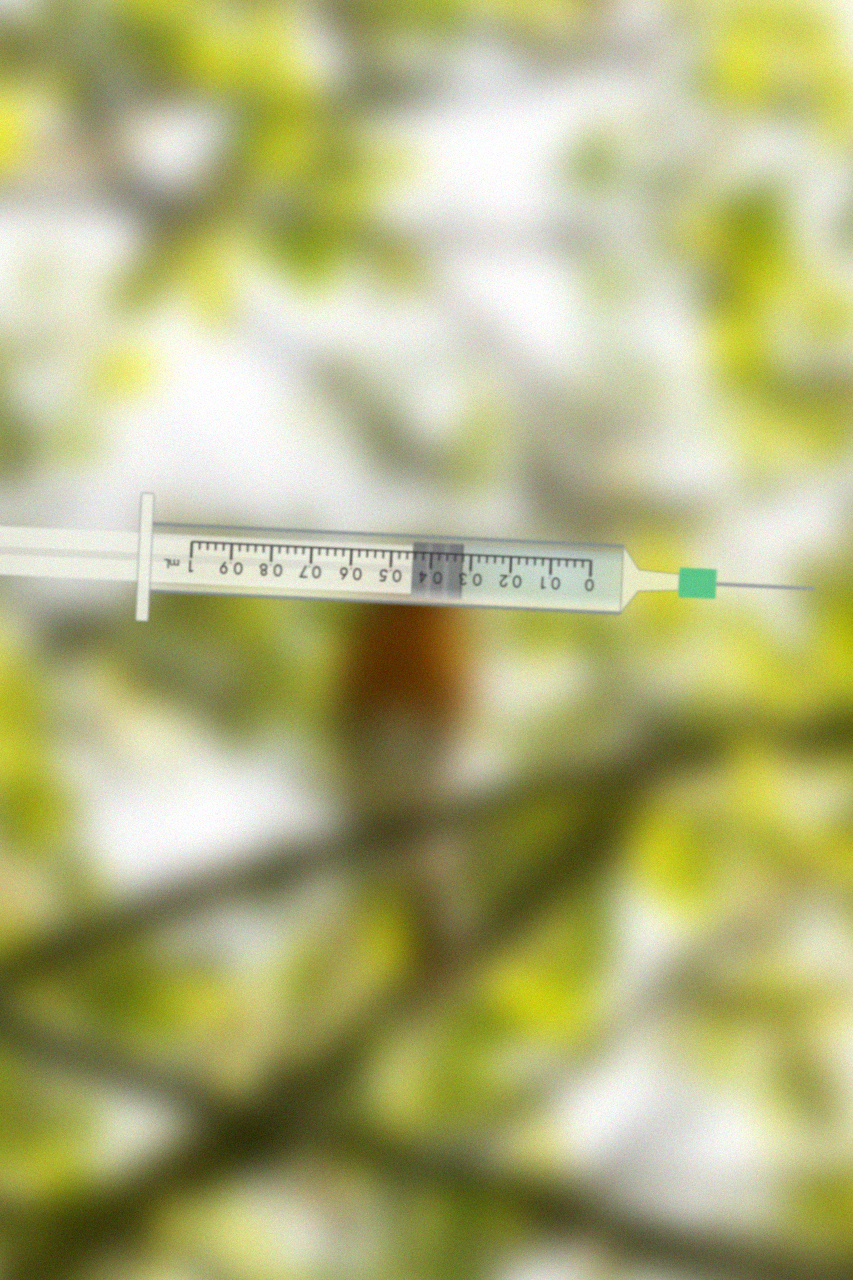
value=0.32 unit=mL
